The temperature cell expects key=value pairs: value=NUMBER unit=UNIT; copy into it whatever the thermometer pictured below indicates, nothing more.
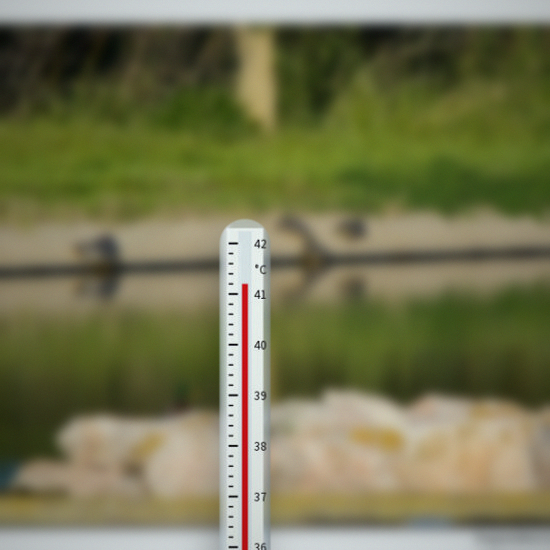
value=41.2 unit=°C
